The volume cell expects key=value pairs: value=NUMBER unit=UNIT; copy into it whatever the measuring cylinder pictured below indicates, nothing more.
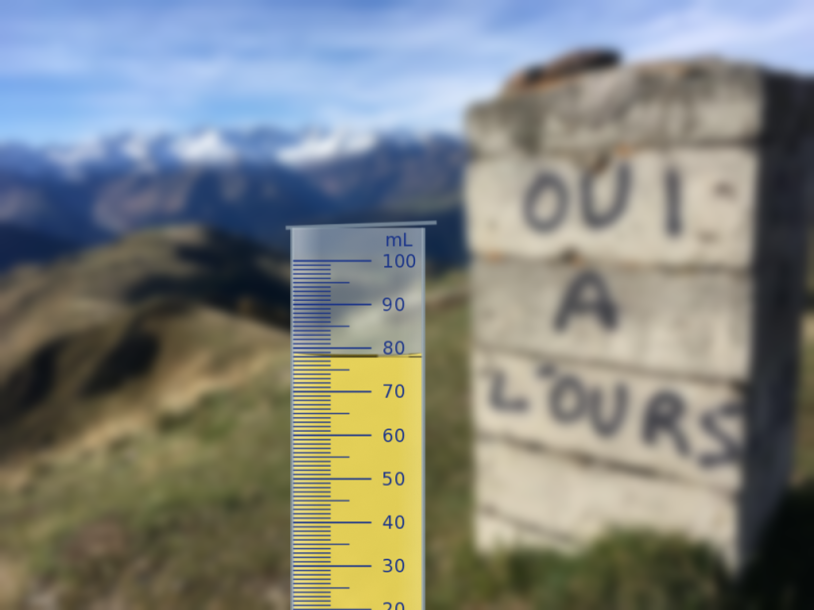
value=78 unit=mL
